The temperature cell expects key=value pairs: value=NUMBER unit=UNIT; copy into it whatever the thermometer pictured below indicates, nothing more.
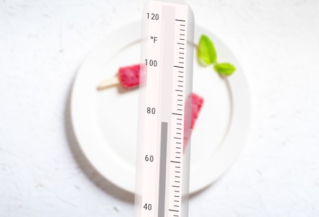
value=76 unit=°F
